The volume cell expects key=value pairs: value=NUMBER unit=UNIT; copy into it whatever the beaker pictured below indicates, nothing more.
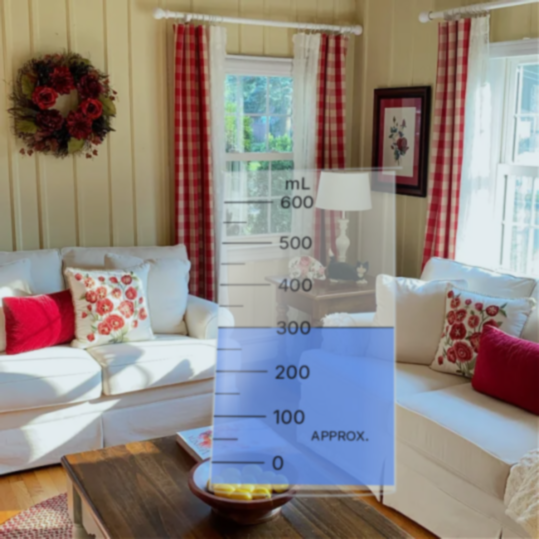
value=300 unit=mL
